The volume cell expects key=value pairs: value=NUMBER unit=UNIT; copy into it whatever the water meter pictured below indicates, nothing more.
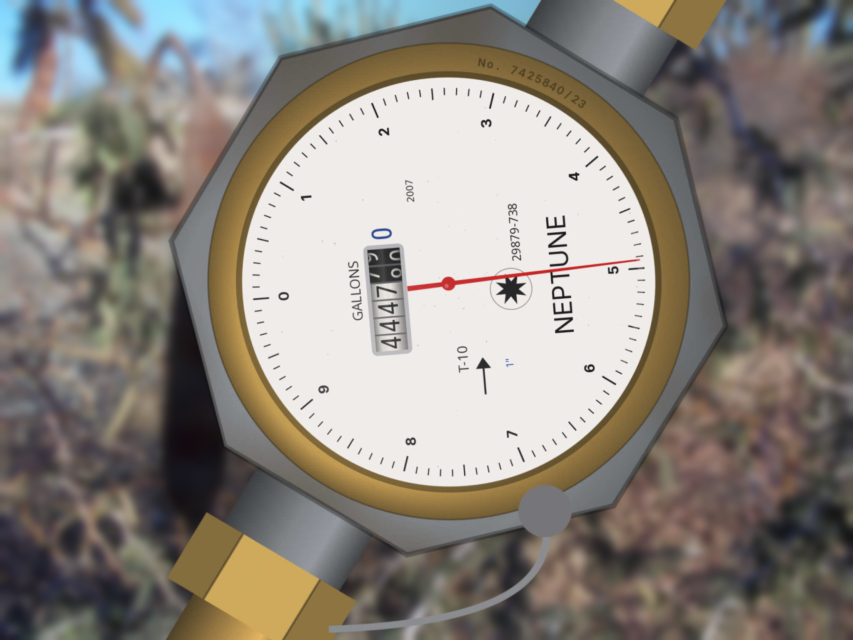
value=4447794.9 unit=gal
